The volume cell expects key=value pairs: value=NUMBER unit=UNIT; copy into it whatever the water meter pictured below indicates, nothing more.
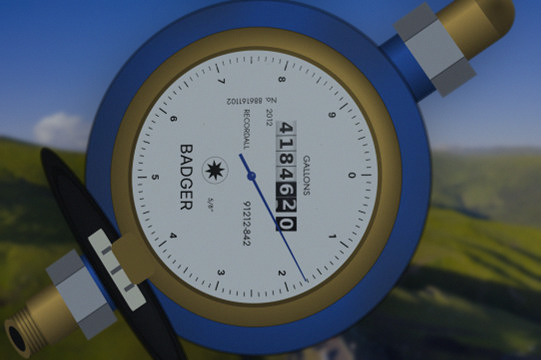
value=4184621.7 unit=gal
